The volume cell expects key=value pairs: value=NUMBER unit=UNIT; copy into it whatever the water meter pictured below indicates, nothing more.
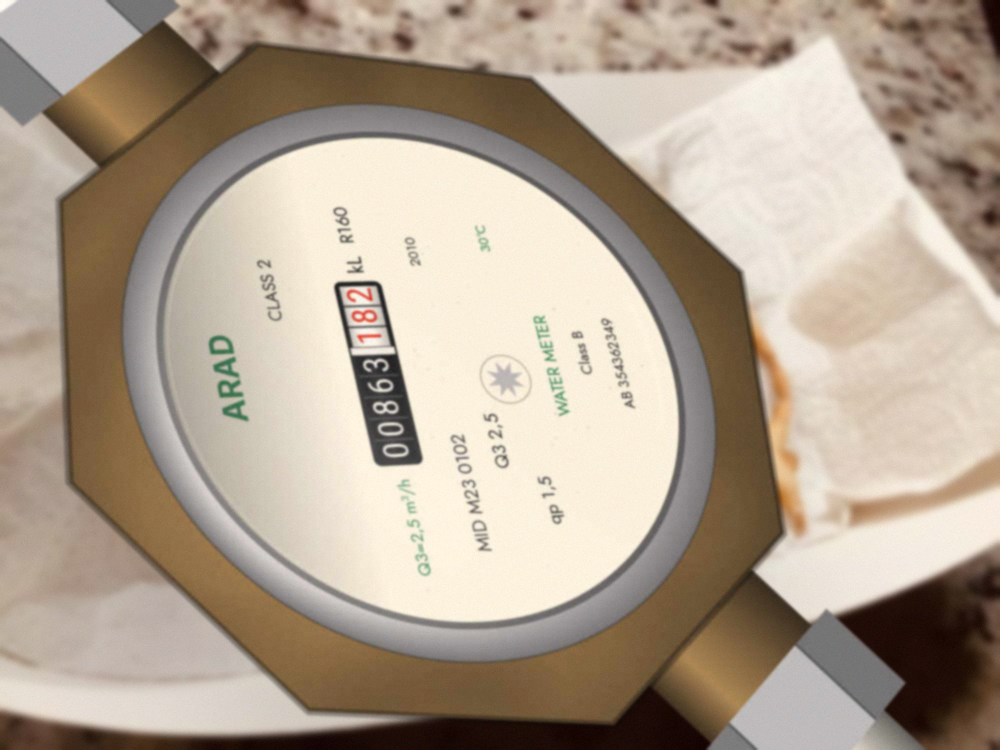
value=863.182 unit=kL
